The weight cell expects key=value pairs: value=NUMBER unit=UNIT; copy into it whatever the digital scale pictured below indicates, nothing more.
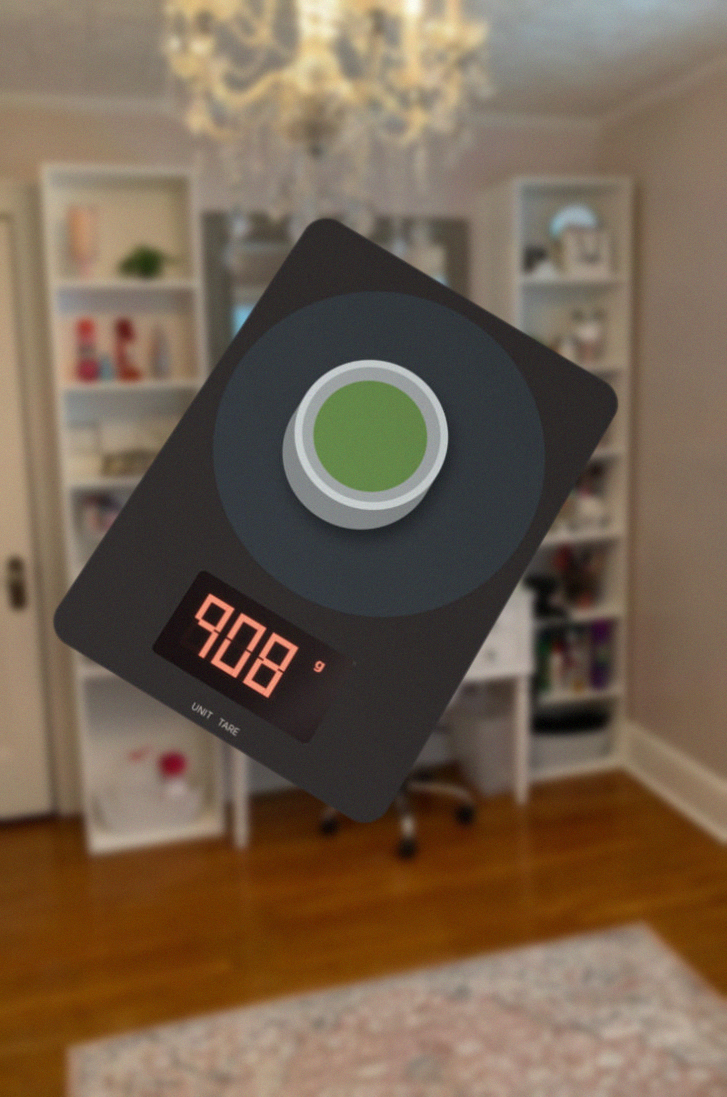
value=908 unit=g
